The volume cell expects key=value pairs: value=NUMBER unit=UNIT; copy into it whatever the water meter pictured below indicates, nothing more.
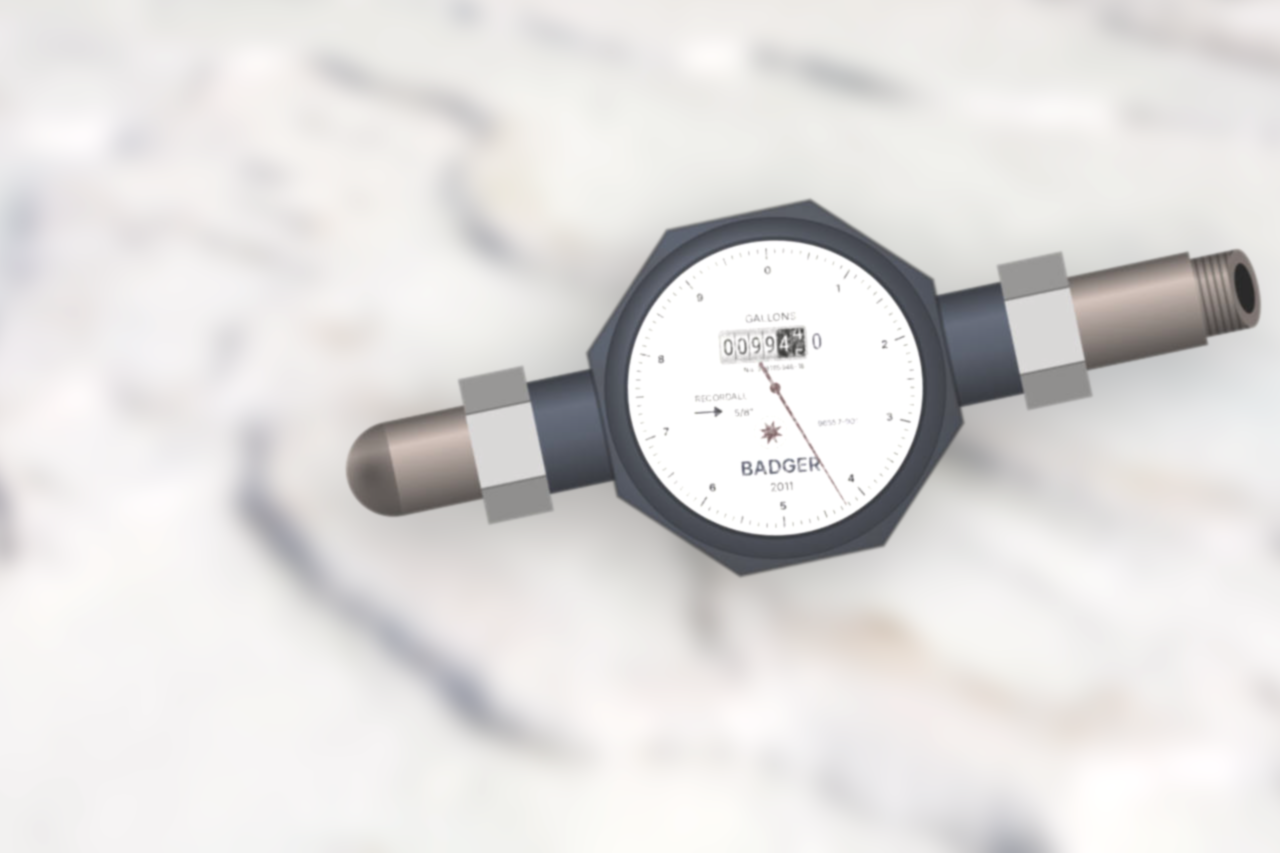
value=99444.2 unit=gal
